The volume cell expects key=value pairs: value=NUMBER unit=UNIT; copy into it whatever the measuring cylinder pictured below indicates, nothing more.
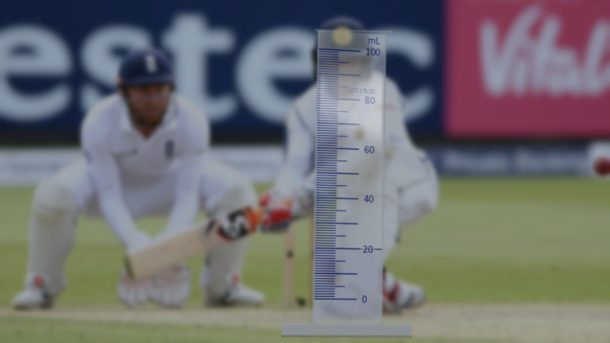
value=20 unit=mL
